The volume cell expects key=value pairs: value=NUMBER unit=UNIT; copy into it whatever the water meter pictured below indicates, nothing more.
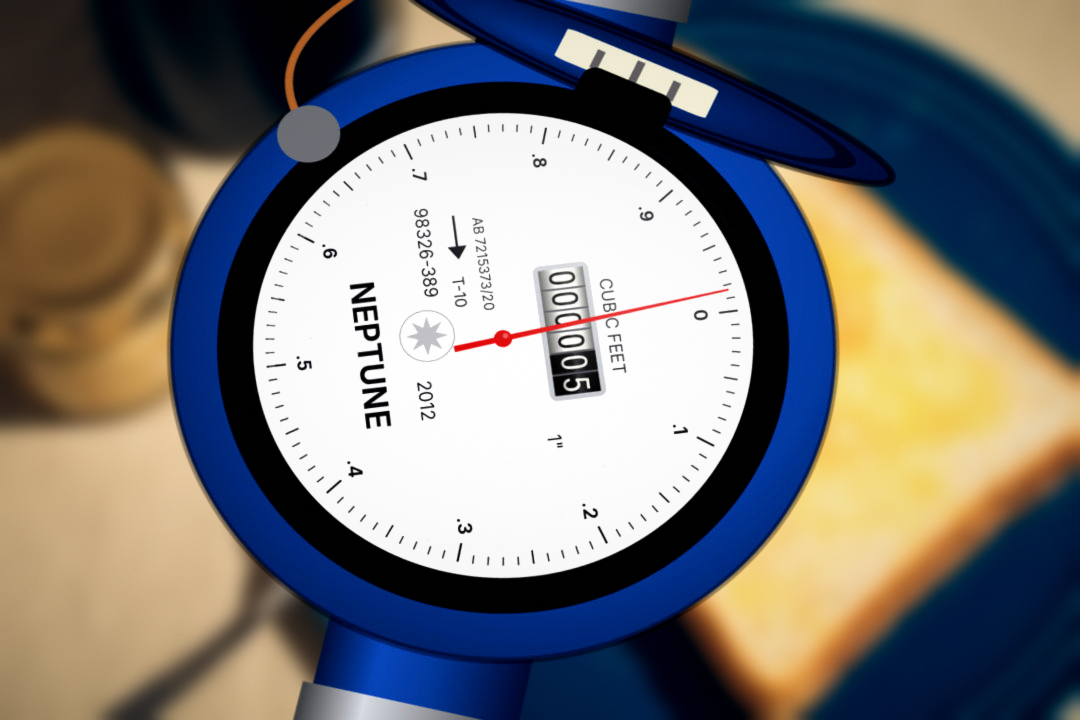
value=4.98 unit=ft³
